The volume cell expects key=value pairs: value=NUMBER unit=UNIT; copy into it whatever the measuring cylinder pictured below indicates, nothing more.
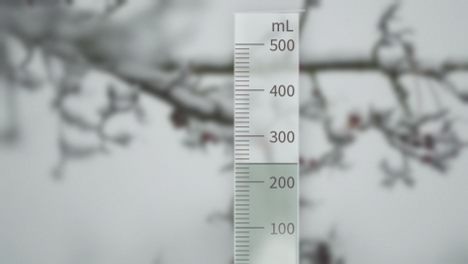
value=240 unit=mL
